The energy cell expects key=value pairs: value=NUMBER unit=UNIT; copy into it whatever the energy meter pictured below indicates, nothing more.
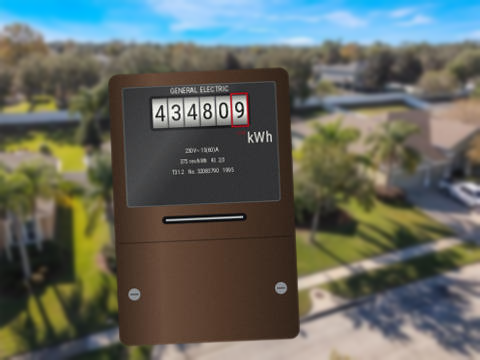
value=43480.9 unit=kWh
